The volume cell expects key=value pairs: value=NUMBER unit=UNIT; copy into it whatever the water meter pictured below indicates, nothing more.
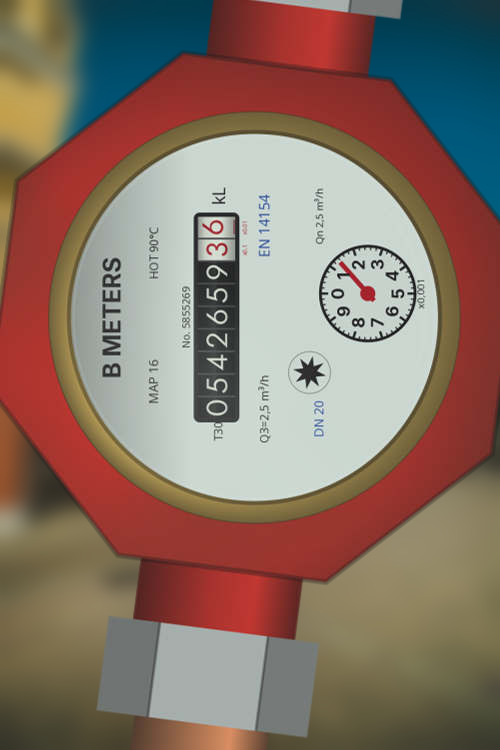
value=542659.361 unit=kL
